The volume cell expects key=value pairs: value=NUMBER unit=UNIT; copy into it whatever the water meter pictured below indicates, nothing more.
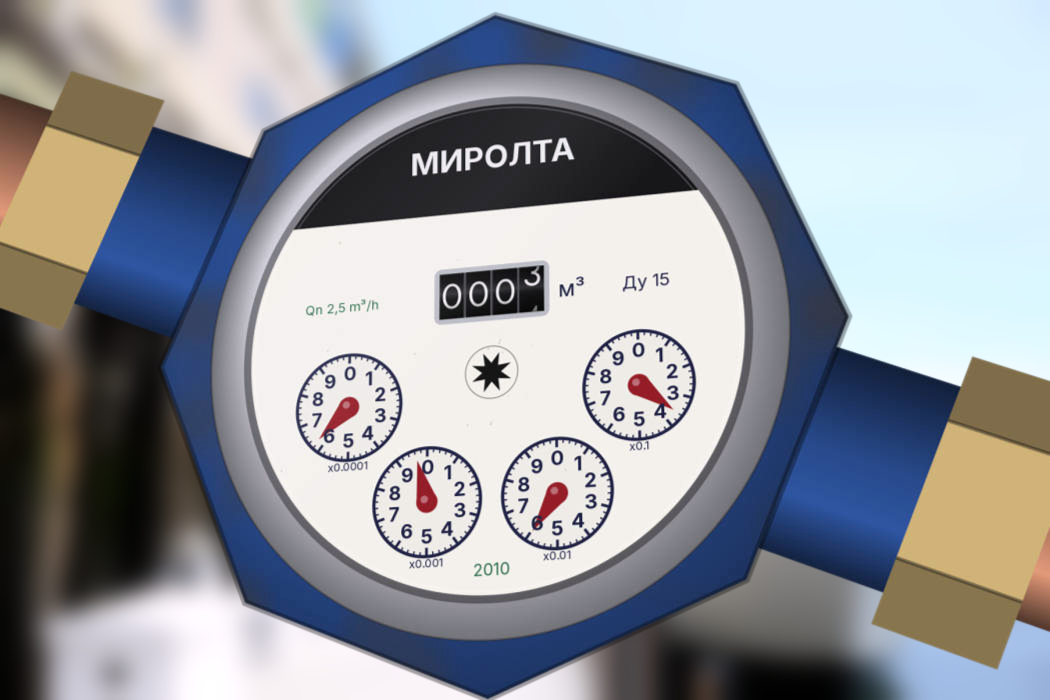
value=3.3596 unit=m³
